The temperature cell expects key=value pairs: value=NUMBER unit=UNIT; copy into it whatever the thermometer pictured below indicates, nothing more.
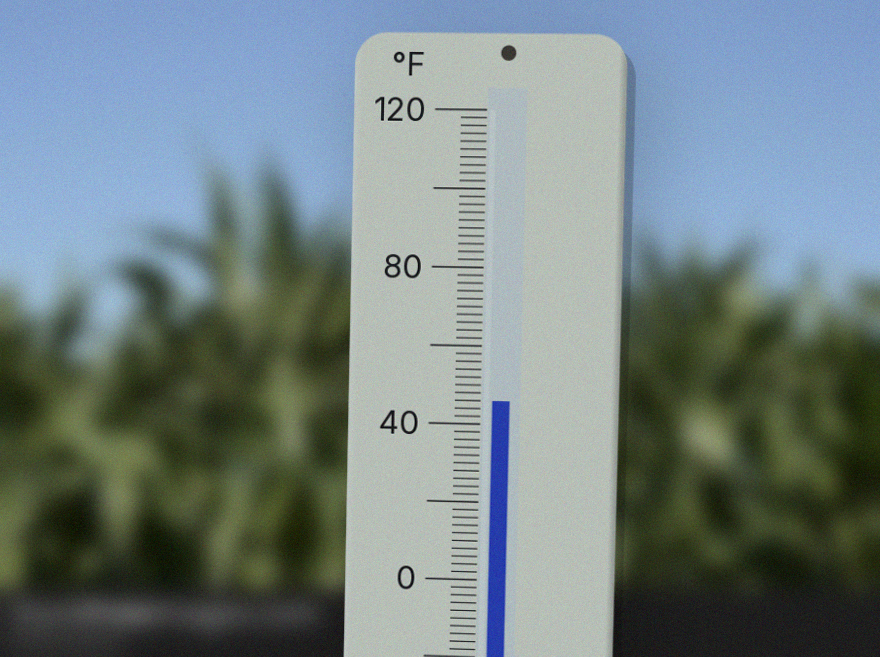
value=46 unit=°F
